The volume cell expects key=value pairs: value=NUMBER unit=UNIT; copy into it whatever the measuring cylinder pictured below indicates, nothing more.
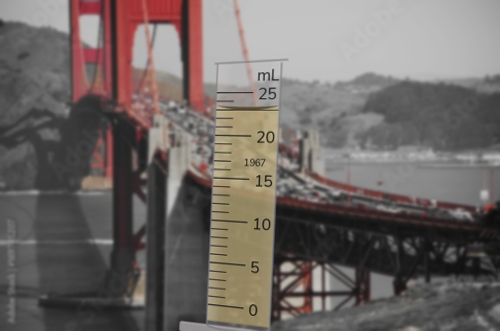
value=23 unit=mL
